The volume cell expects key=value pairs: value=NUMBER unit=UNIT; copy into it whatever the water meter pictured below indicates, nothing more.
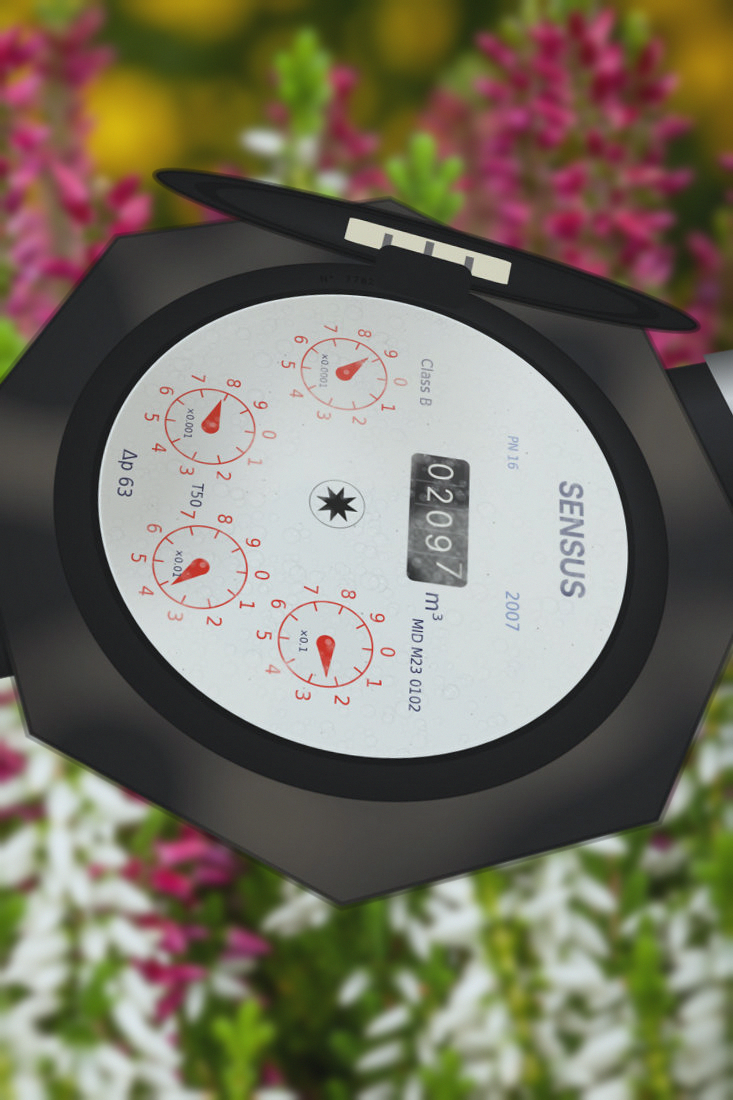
value=2097.2378 unit=m³
